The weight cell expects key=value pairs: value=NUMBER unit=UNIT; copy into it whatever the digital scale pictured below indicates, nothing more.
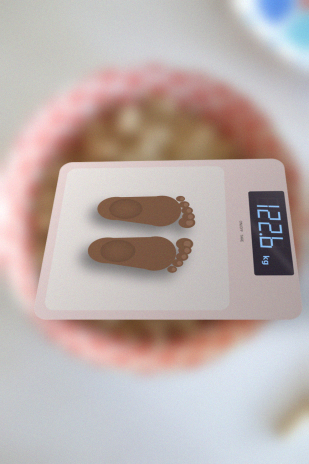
value=122.6 unit=kg
